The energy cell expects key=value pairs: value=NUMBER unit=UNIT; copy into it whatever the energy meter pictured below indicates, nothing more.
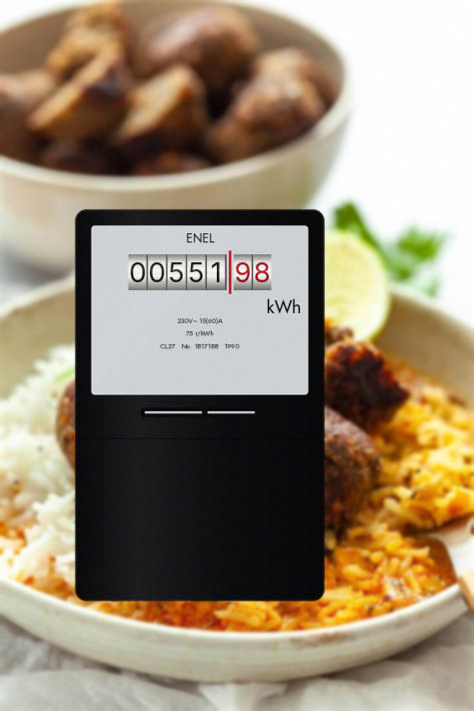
value=551.98 unit=kWh
